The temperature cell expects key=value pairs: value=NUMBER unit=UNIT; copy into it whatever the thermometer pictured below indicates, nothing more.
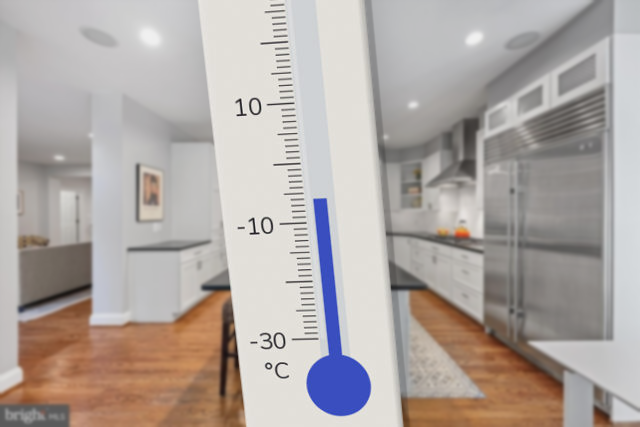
value=-6 unit=°C
